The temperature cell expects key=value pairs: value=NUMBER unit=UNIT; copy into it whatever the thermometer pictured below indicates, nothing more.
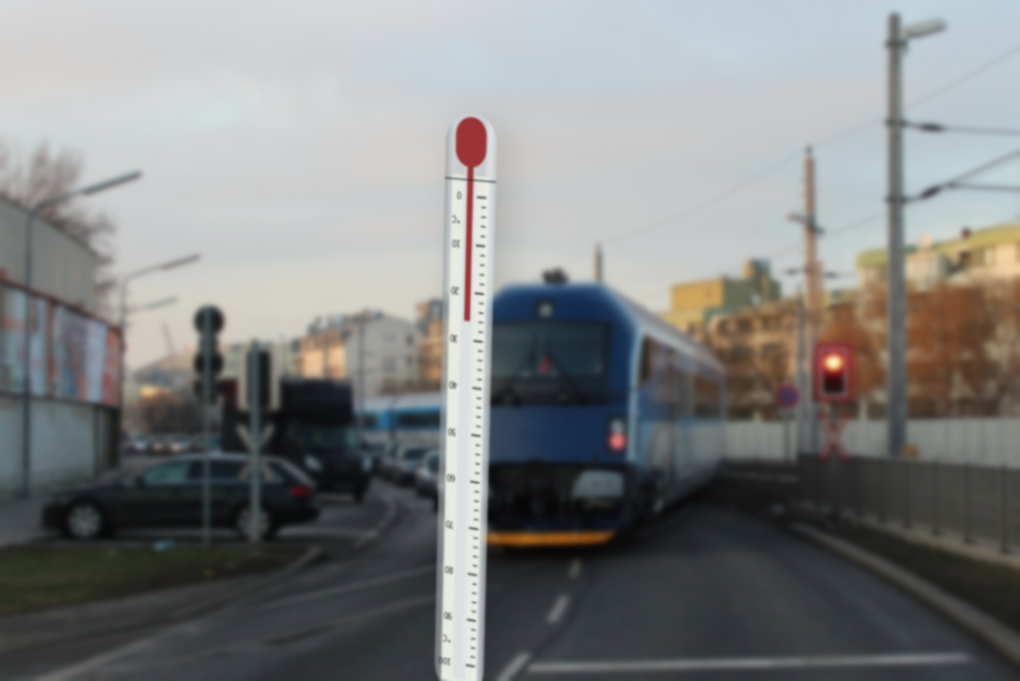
value=26 unit=°C
